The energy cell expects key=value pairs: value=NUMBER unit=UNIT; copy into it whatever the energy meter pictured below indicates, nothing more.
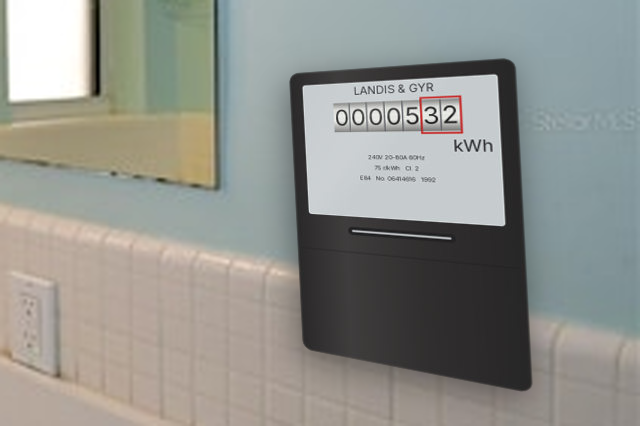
value=5.32 unit=kWh
